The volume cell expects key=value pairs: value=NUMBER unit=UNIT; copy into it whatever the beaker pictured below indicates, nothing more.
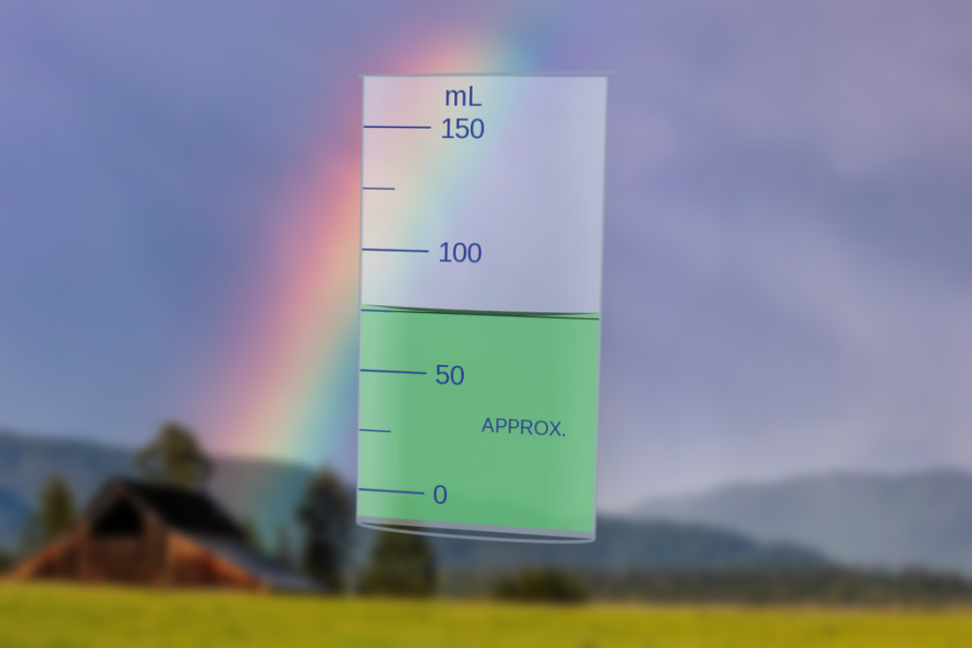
value=75 unit=mL
